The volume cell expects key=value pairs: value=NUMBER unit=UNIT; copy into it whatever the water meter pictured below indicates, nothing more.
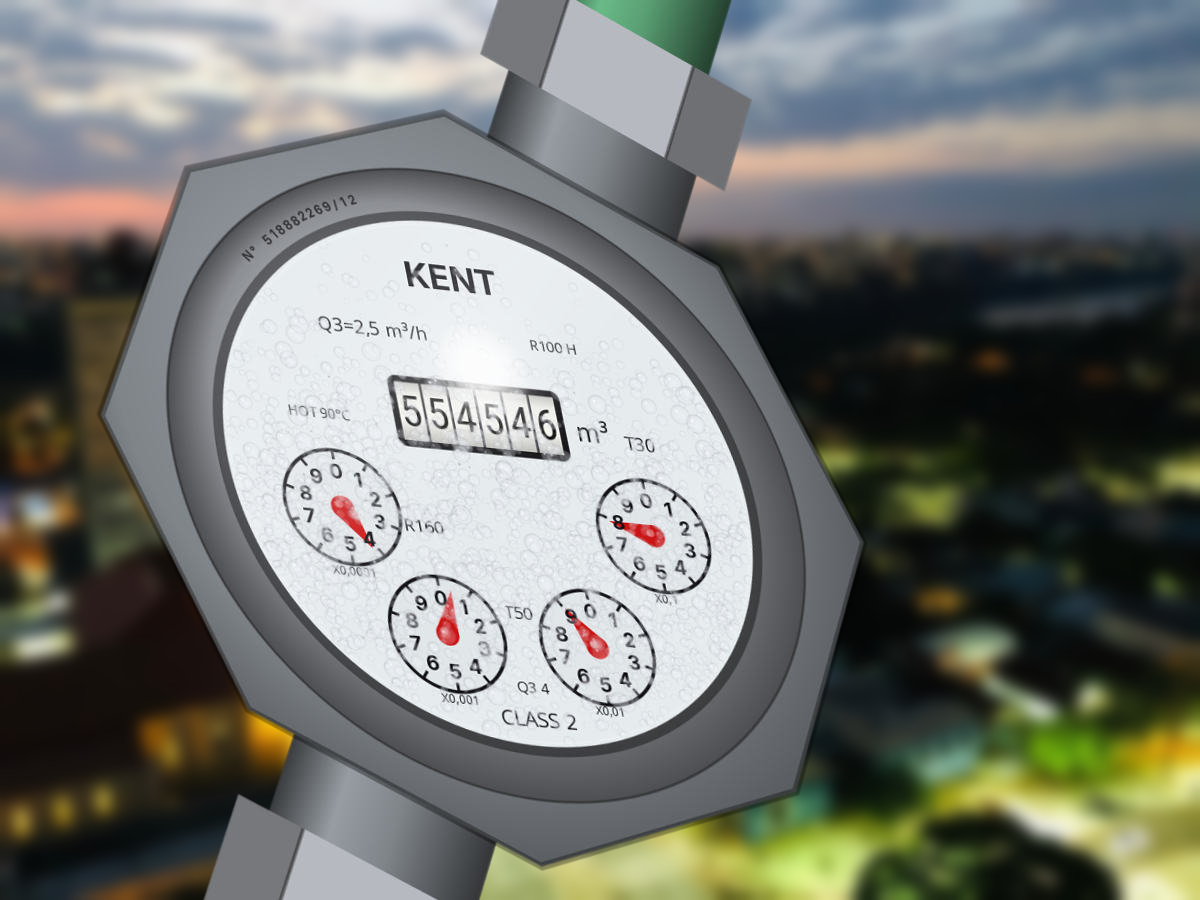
value=554546.7904 unit=m³
